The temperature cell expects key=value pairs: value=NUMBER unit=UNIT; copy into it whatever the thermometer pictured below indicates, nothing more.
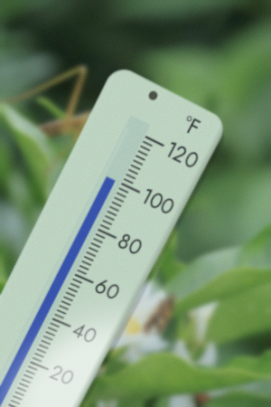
value=100 unit=°F
